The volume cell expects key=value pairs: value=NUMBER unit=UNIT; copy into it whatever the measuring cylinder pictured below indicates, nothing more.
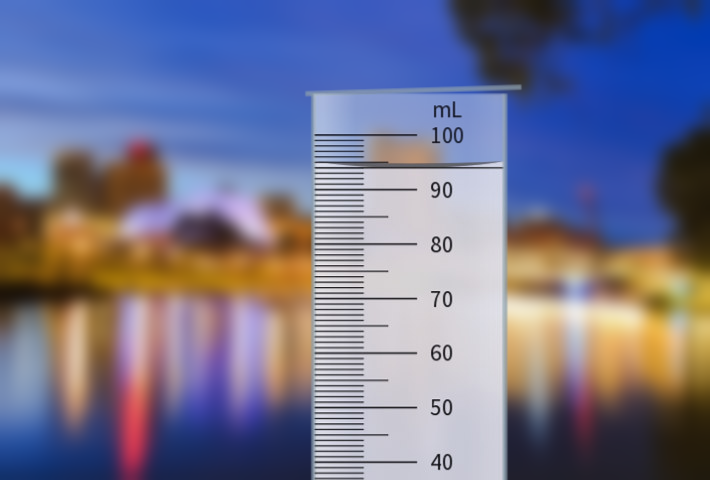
value=94 unit=mL
